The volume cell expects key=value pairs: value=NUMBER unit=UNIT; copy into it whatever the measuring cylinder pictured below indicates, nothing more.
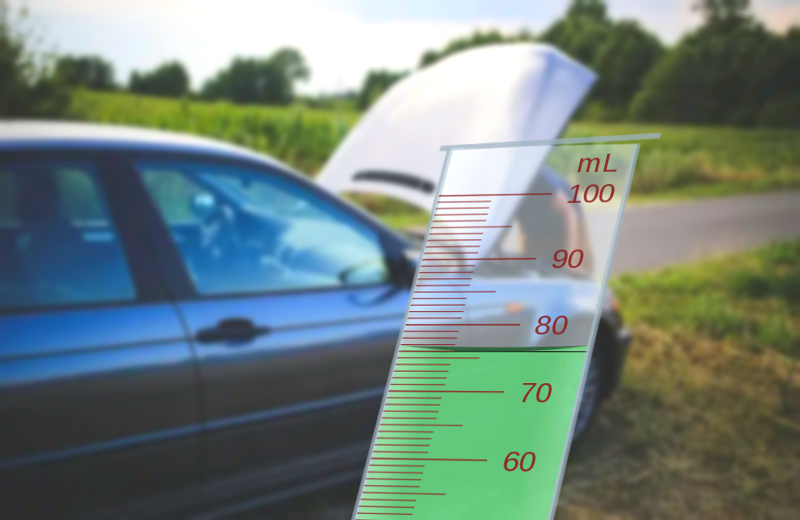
value=76 unit=mL
